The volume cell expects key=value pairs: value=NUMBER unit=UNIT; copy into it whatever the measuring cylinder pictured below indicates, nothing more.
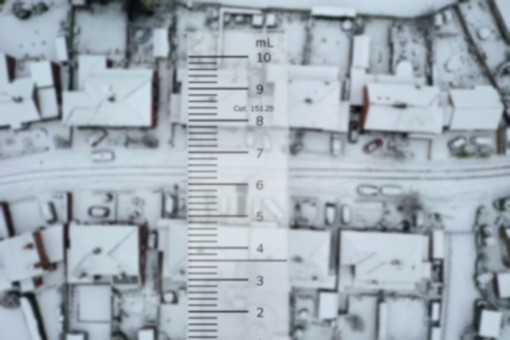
value=3.6 unit=mL
